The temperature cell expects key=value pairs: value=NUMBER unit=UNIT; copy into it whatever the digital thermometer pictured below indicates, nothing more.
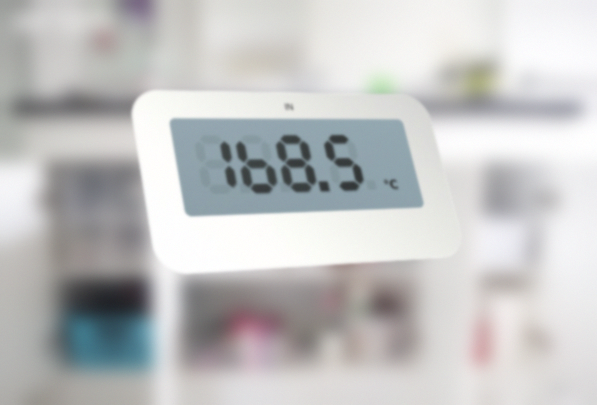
value=168.5 unit=°C
